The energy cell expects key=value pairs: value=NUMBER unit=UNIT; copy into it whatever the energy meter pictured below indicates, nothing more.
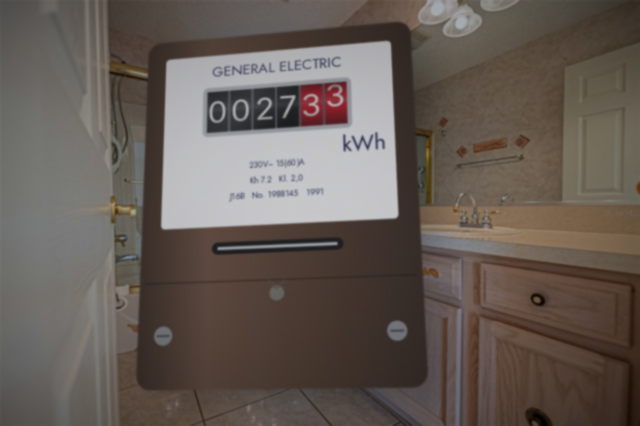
value=27.33 unit=kWh
